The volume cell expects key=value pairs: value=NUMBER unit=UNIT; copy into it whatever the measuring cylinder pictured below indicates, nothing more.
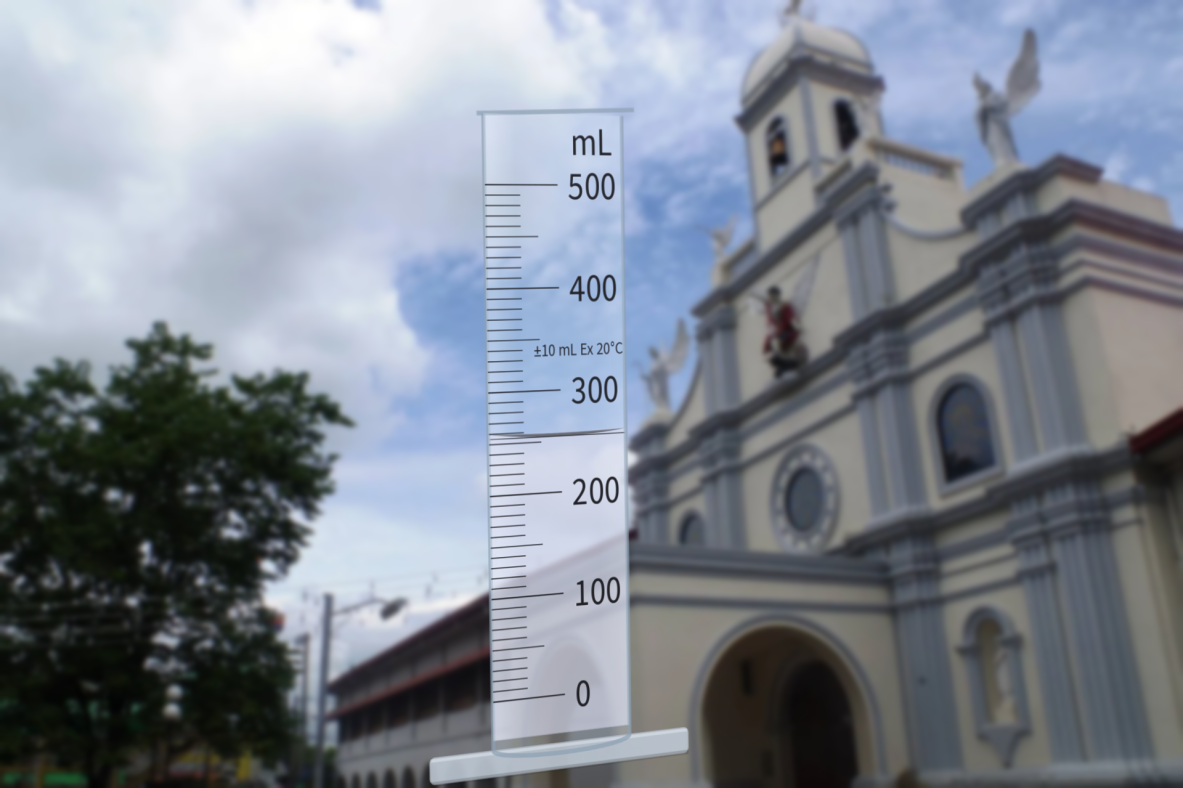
value=255 unit=mL
